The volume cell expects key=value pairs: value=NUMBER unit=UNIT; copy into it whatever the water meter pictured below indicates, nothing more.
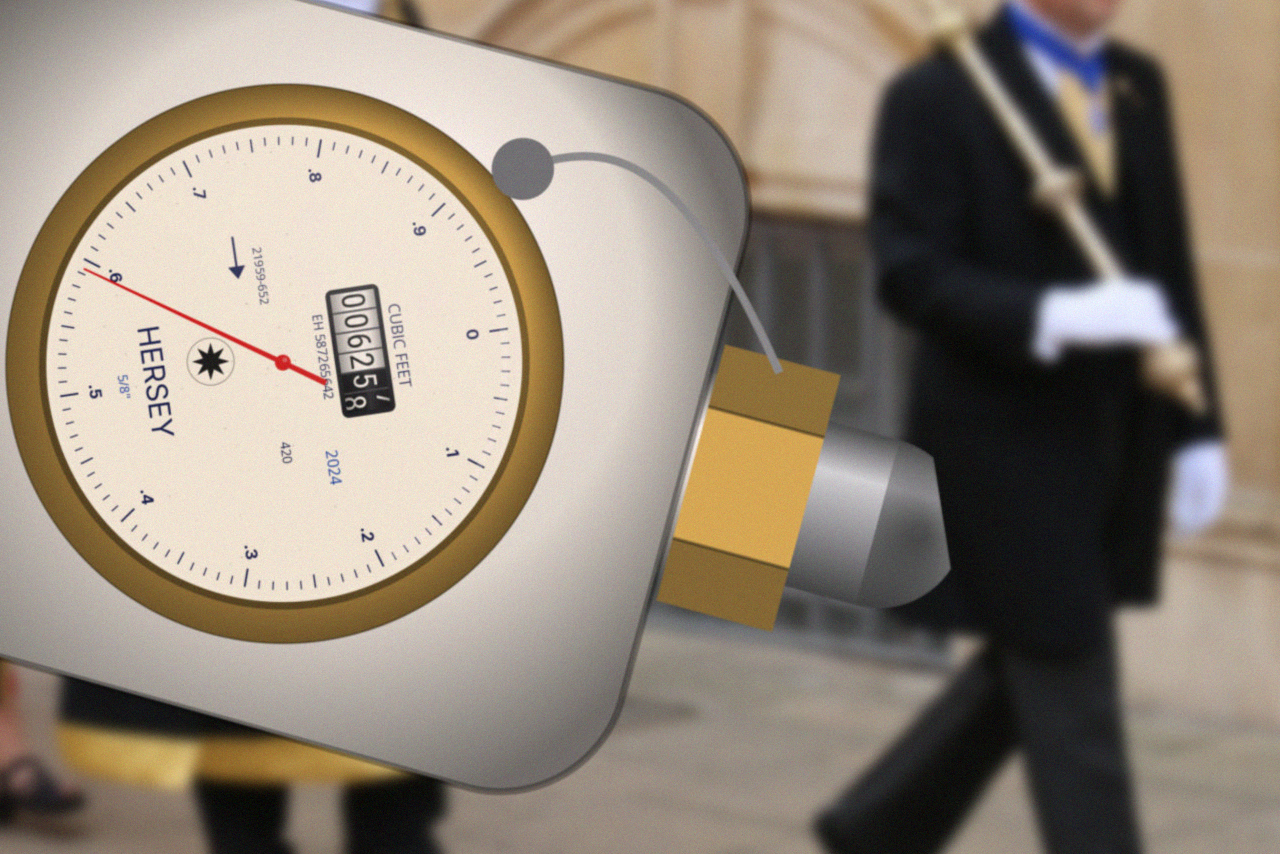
value=6257.59 unit=ft³
